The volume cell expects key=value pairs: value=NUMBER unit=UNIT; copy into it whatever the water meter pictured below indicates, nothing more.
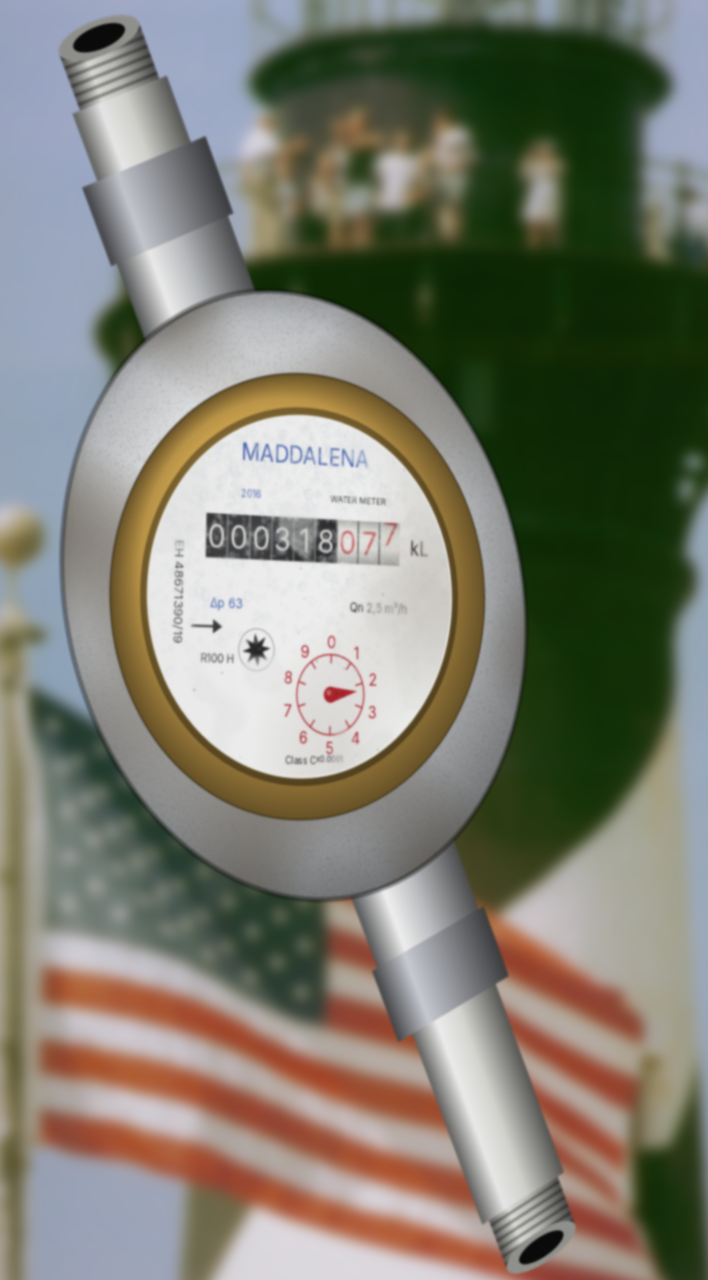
value=318.0772 unit=kL
